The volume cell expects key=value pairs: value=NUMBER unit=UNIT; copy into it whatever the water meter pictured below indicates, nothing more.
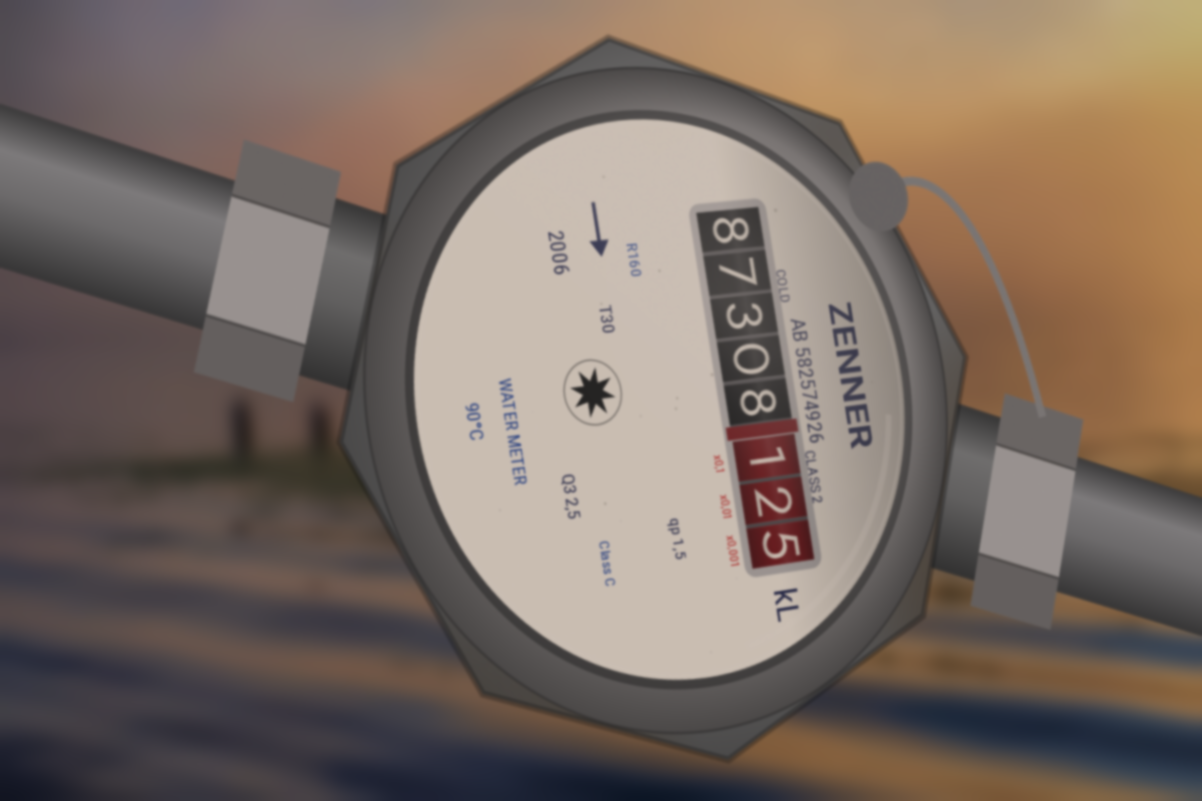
value=87308.125 unit=kL
